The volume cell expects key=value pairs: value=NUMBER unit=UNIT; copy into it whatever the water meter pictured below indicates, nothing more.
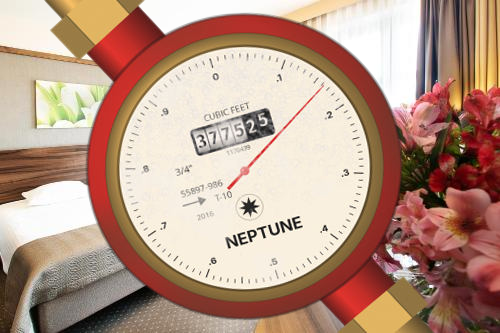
value=377525.16 unit=ft³
